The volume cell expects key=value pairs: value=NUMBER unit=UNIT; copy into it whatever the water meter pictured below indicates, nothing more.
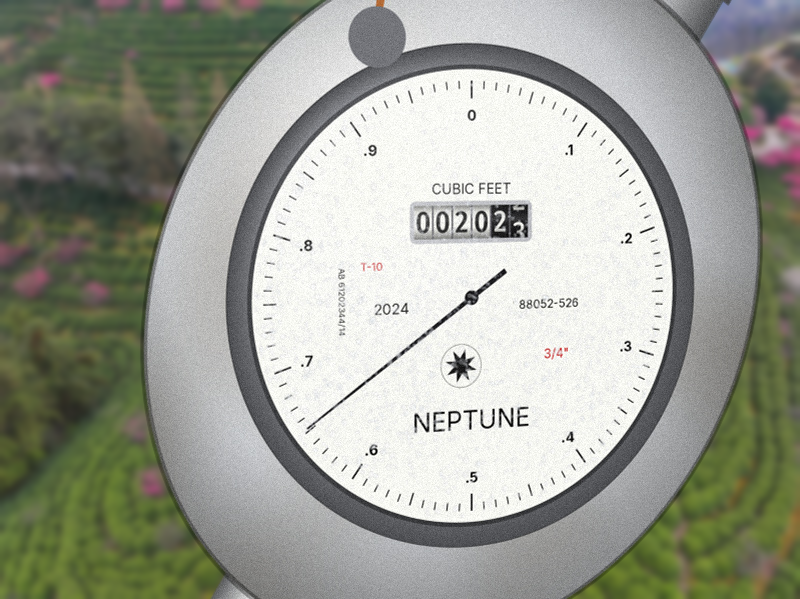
value=2022.65 unit=ft³
